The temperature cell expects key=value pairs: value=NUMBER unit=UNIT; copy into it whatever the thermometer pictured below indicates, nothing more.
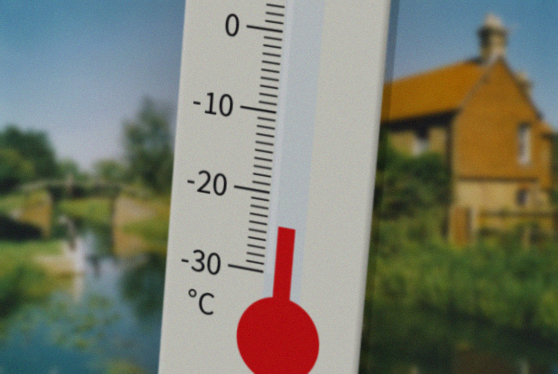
value=-24 unit=°C
